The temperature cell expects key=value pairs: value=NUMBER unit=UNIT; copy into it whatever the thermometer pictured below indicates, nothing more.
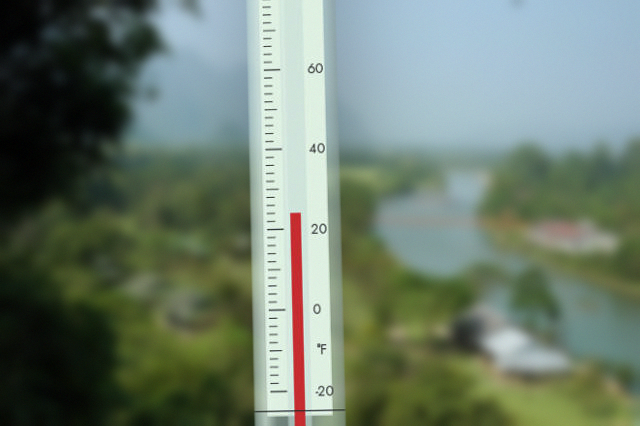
value=24 unit=°F
